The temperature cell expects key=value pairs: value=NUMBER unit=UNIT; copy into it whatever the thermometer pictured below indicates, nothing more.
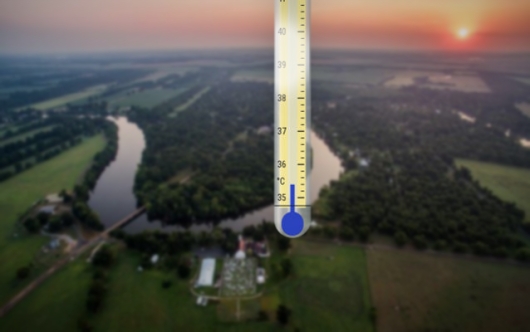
value=35.4 unit=°C
